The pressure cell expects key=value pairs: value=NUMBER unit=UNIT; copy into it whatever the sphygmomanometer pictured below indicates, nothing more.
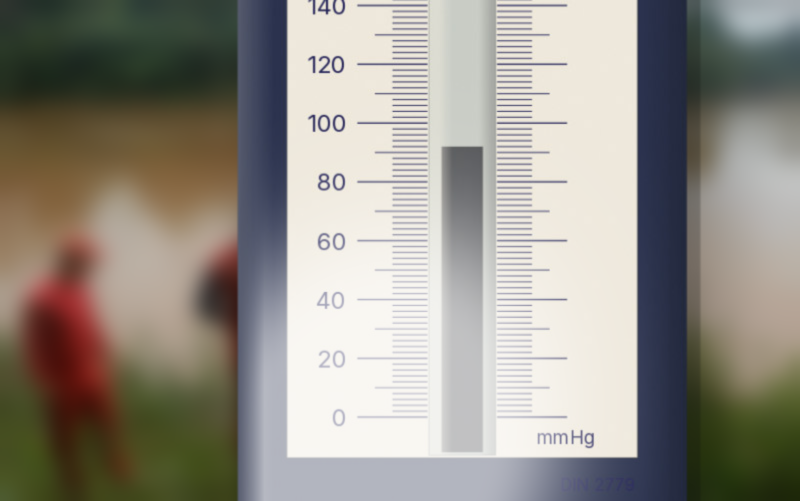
value=92 unit=mmHg
